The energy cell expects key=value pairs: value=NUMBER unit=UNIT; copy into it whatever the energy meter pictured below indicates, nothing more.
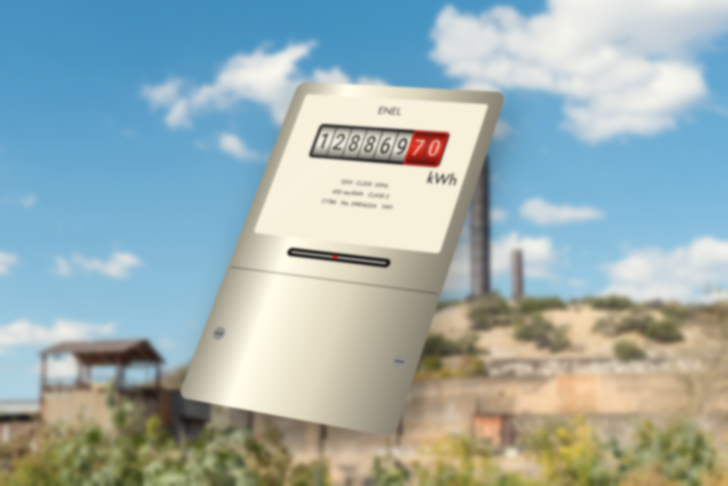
value=128869.70 unit=kWh
